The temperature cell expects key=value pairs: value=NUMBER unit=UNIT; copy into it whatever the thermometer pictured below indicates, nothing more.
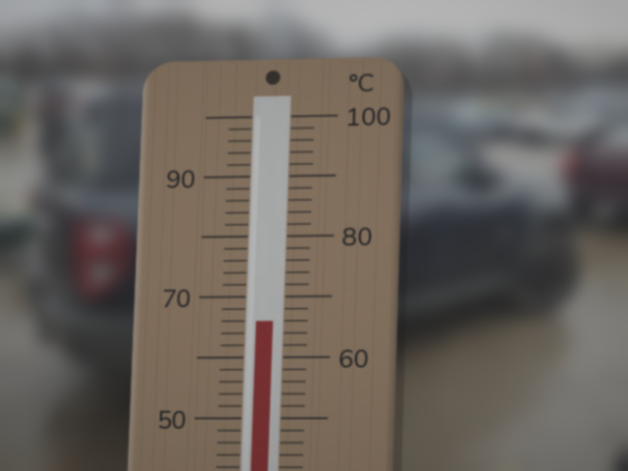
value=66 unit=°C
